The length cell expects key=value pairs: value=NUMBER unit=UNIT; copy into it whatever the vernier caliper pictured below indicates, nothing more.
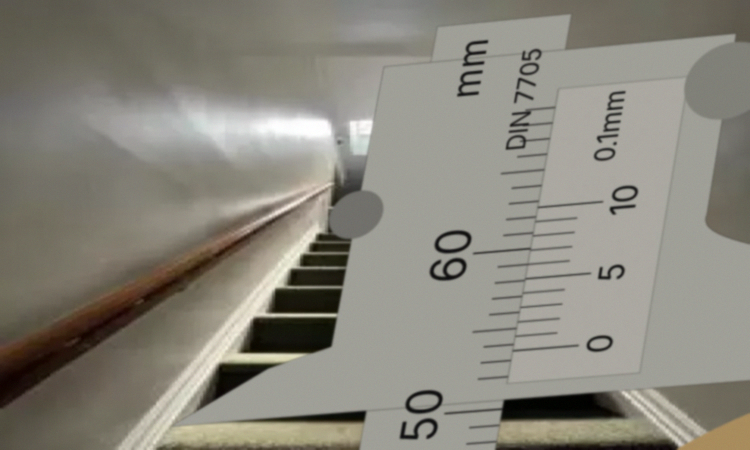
value=53.6 unit=mm
